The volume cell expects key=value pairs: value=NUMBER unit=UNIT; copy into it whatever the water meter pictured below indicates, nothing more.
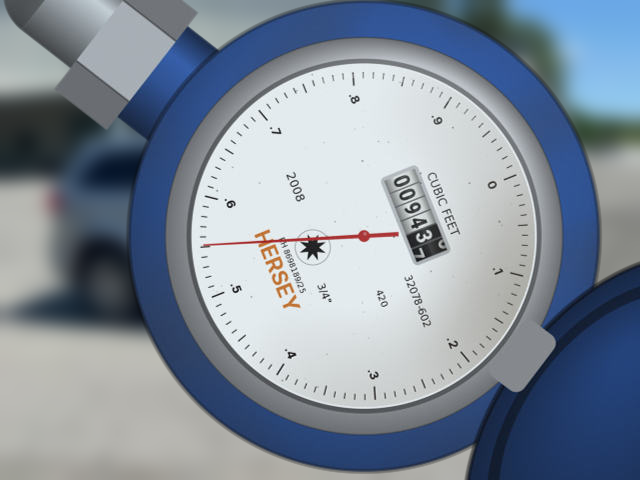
value=9436.55 unit=ft³
